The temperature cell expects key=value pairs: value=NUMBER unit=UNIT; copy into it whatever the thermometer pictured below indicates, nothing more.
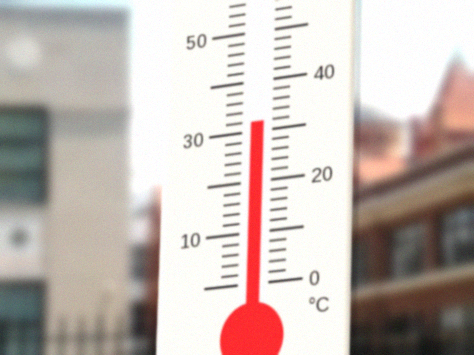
value=32 unit=°C
